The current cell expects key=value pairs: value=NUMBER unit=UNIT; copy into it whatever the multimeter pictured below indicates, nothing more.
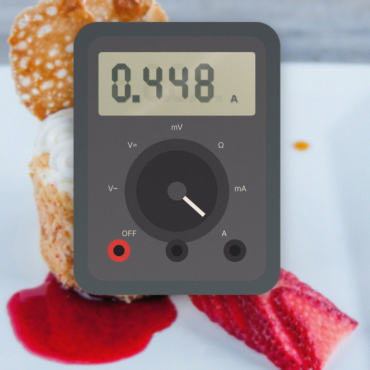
value=0.448 unit=A
